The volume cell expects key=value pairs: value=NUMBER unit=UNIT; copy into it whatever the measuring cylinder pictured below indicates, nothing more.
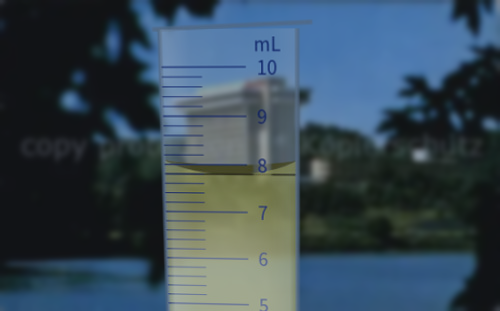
value=7.8 unit=mL
